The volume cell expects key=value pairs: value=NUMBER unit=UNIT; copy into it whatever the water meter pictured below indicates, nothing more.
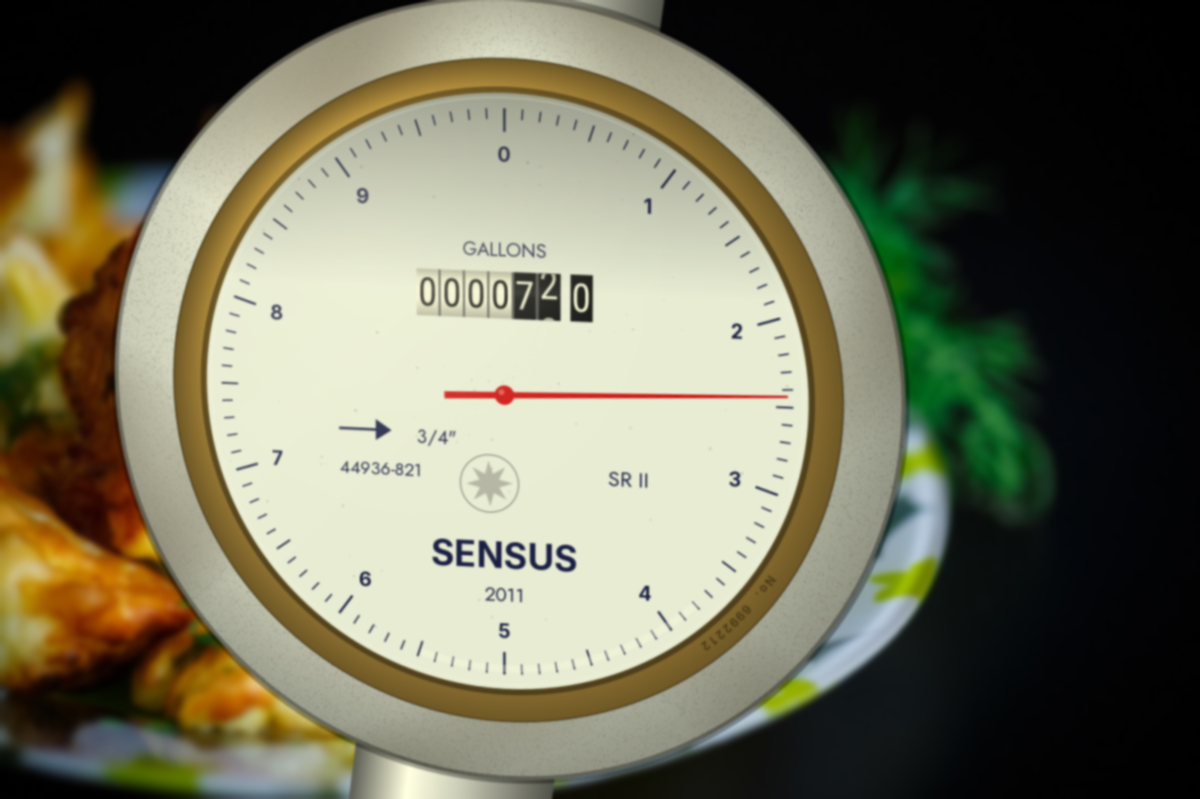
value=722.4 unit=gal
